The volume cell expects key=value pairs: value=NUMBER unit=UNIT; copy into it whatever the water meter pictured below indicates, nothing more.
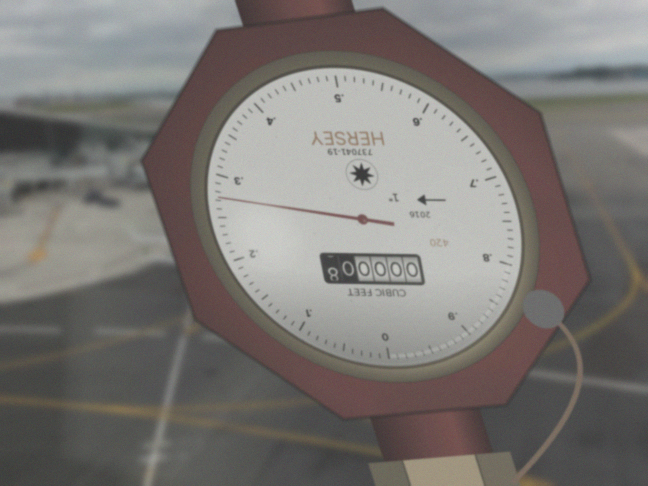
value=8.27 unit=ft³
